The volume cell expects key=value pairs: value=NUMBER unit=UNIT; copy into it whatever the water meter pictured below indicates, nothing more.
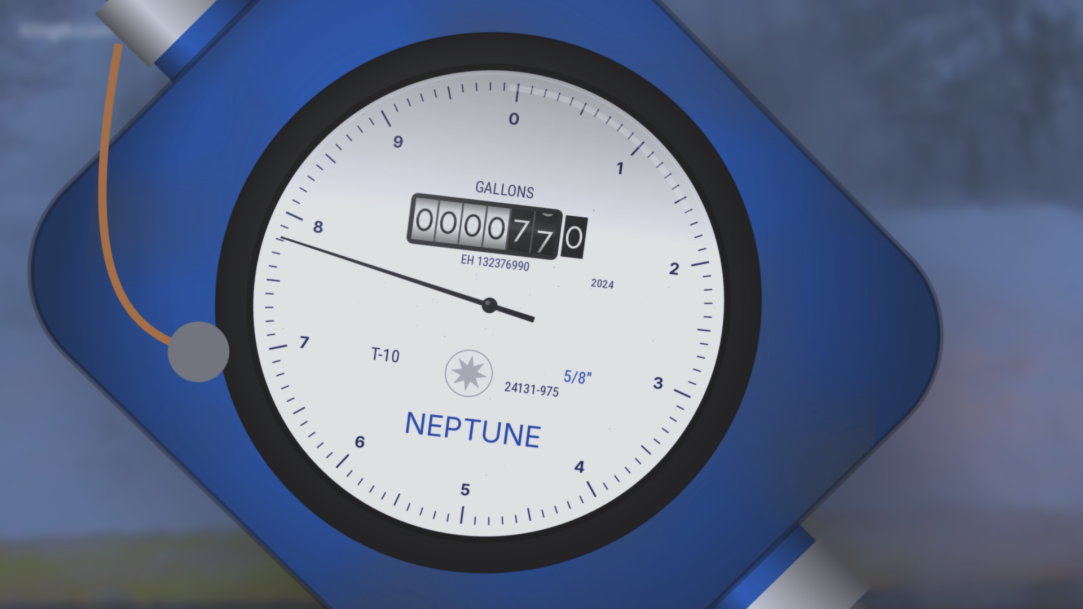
value=767.8 unit=gal
